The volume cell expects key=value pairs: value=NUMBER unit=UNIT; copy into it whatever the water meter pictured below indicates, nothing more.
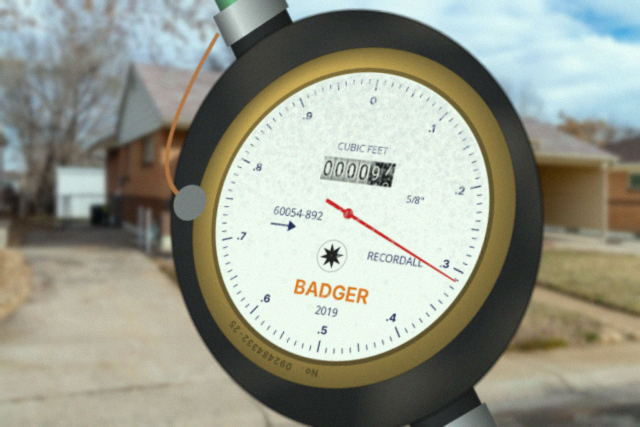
value=97.31 unit=ft³
